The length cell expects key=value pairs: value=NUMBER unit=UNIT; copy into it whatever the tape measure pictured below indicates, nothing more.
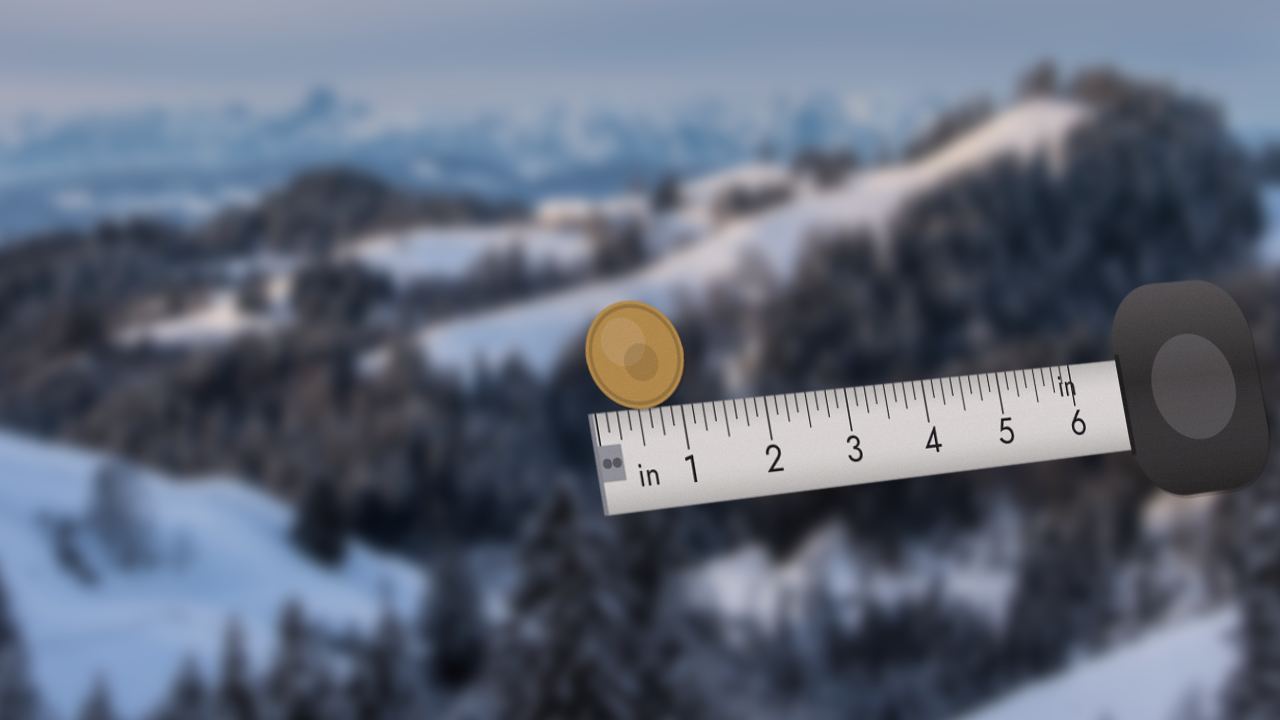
value=1.125 unit=in
